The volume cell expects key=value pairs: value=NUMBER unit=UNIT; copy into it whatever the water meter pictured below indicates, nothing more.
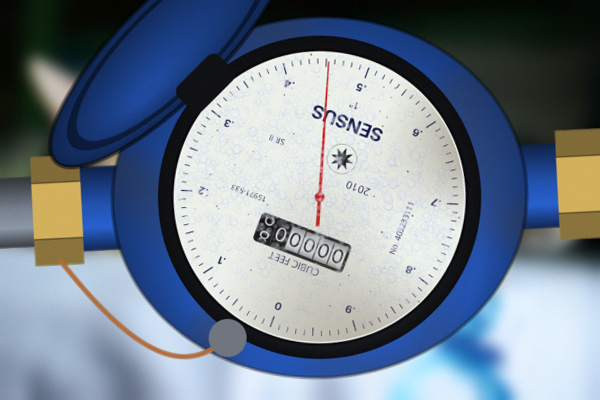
value=8.45 unit=ft³
